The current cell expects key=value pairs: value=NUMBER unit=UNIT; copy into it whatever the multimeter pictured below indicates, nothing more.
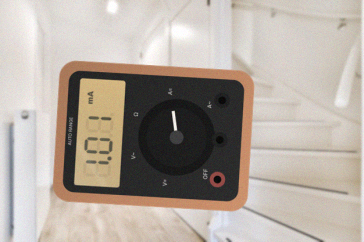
value=1.01 unit=mA
